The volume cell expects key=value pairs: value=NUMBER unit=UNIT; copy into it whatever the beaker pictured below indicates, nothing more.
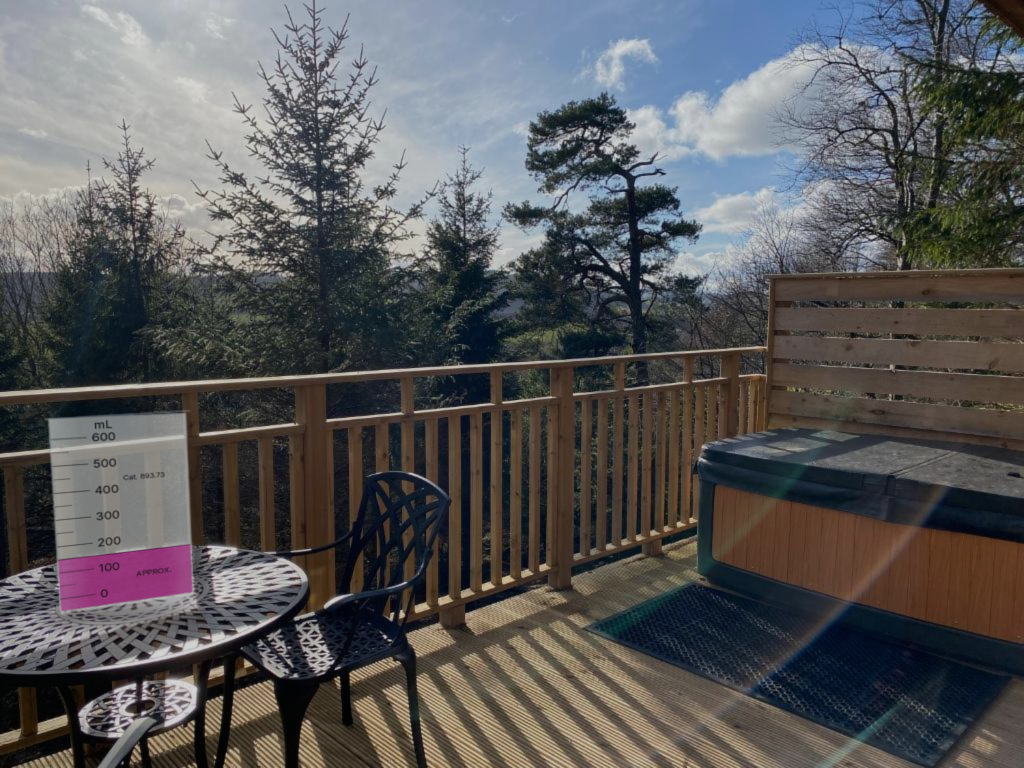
value=150 unit=mL
